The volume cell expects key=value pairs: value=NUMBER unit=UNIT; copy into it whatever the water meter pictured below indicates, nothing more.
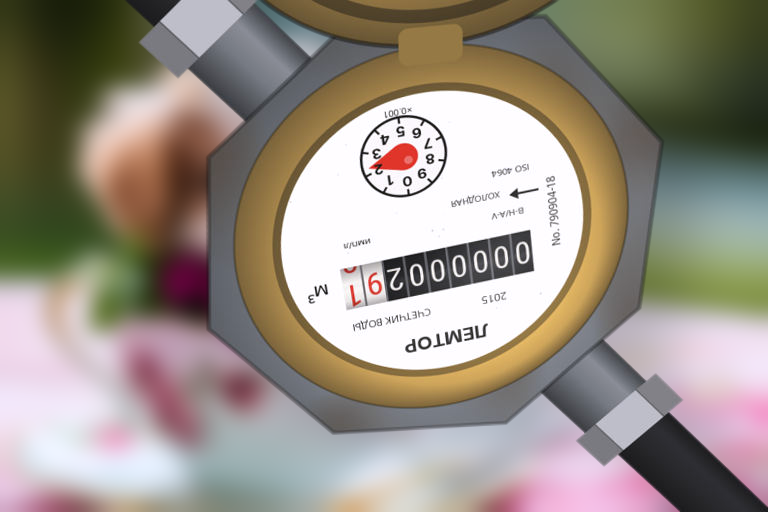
value=2.912 unit=m³
